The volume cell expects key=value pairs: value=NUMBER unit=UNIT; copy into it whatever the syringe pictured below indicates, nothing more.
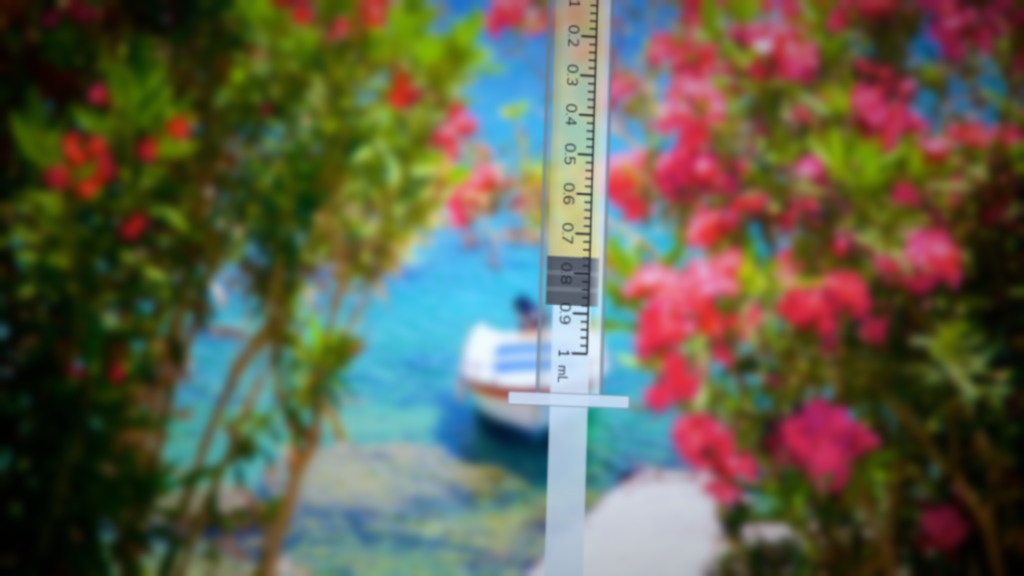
value=0.76 unit=mL
